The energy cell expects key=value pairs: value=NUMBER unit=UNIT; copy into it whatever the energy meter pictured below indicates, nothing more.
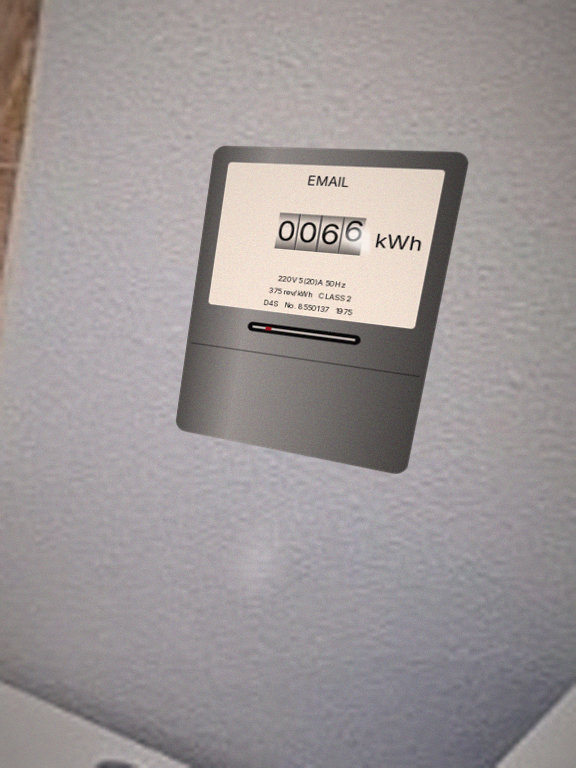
value=66 unit=kWh
